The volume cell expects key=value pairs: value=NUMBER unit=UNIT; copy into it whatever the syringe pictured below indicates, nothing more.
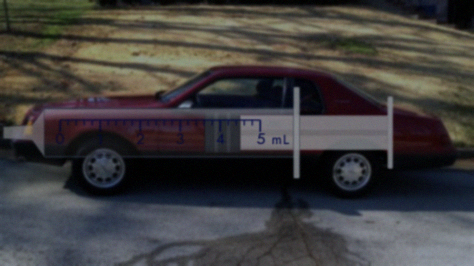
value=3.6 unit=mL
